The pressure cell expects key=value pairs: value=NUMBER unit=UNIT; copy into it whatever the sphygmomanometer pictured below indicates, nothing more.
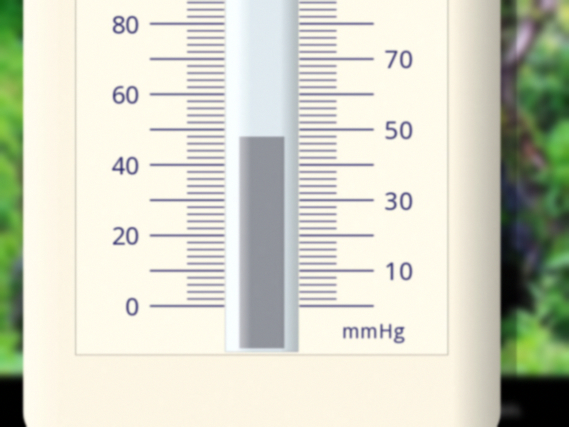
value=48 unit=mmHg
